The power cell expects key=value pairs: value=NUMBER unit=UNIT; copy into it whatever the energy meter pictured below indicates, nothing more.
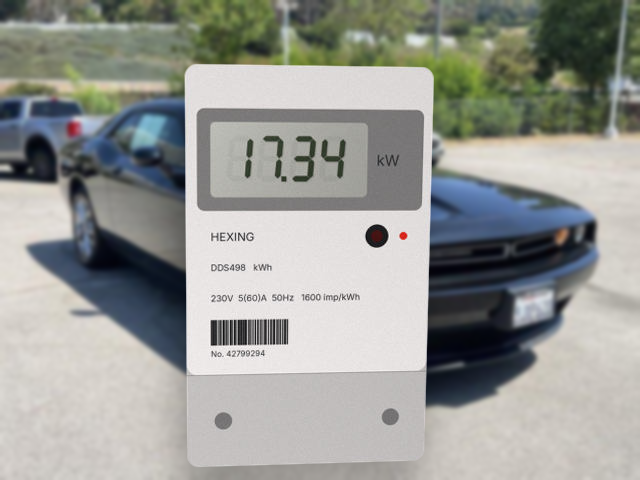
value=17.34 unit=kW
